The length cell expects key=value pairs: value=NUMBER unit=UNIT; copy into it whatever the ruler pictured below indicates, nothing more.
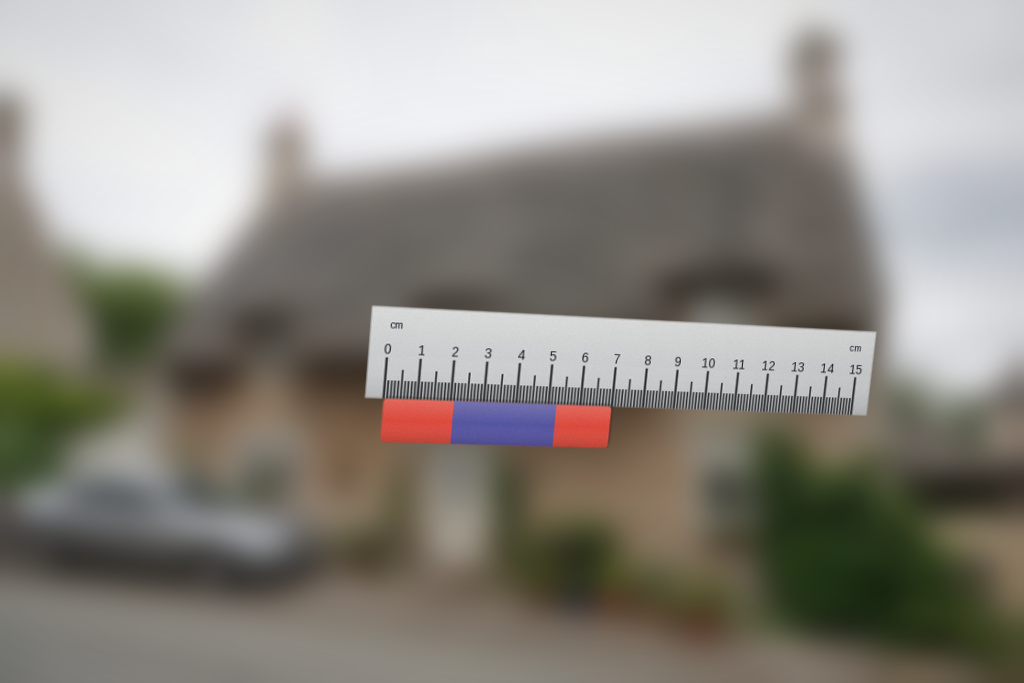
value=7 unit=cm
